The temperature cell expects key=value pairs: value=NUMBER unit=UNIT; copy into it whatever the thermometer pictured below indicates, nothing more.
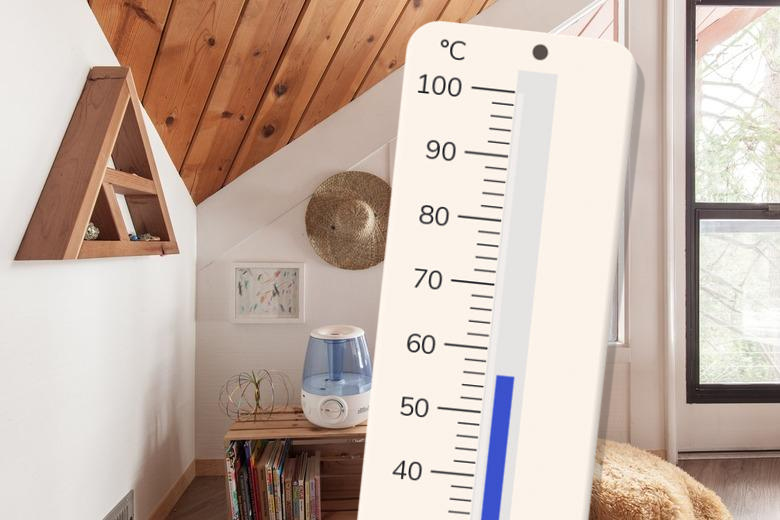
value=56 unit=°C
